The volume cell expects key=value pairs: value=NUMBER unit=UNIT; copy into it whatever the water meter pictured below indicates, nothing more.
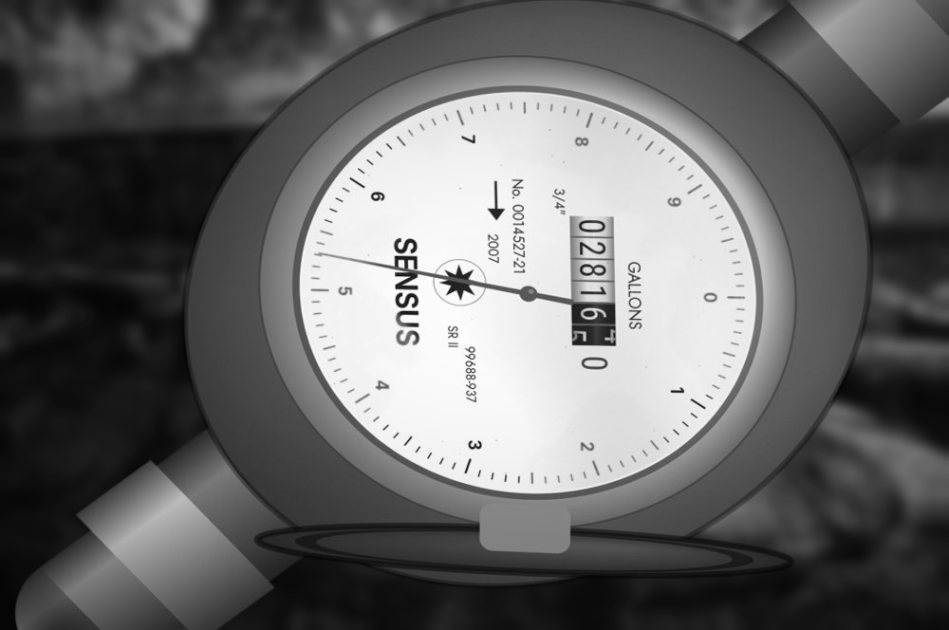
value=281645.3 unit=gal
